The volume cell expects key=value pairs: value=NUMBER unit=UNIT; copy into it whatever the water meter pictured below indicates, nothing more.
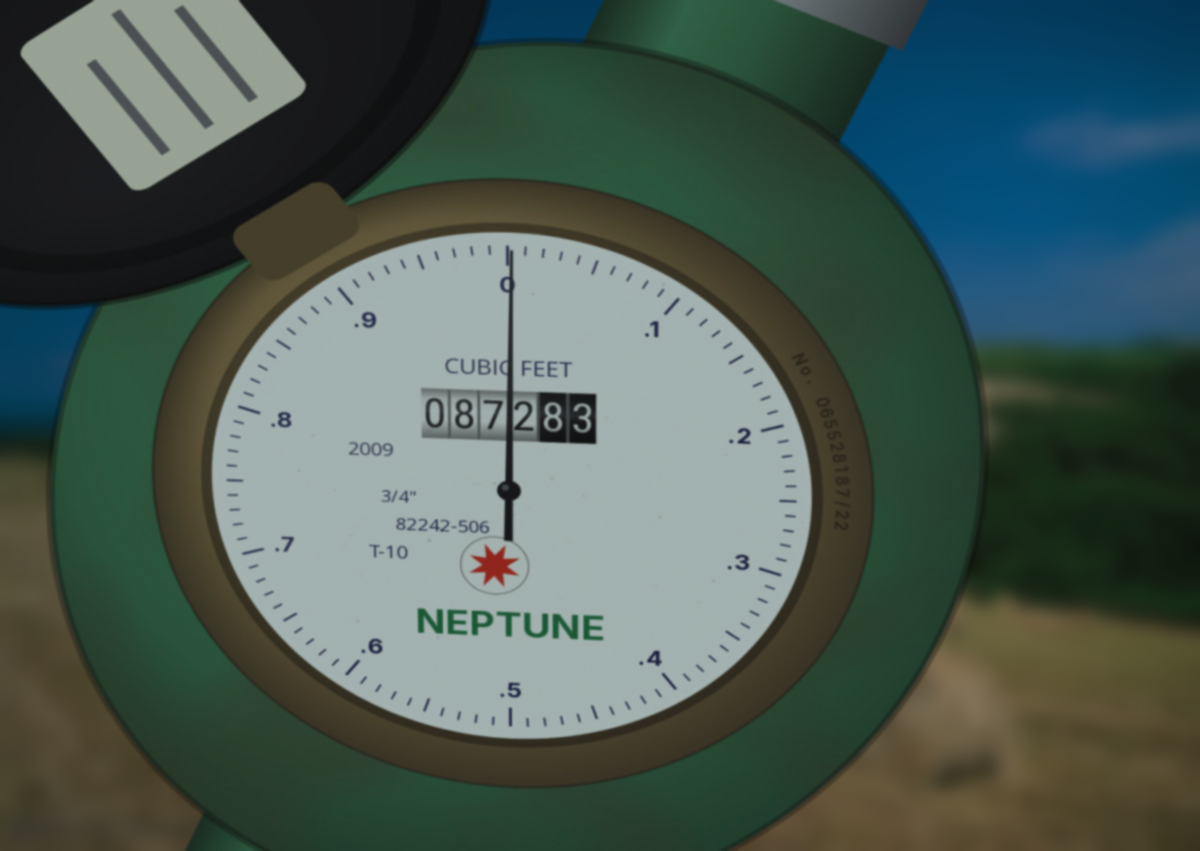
value=87283.00 unit=ft³
